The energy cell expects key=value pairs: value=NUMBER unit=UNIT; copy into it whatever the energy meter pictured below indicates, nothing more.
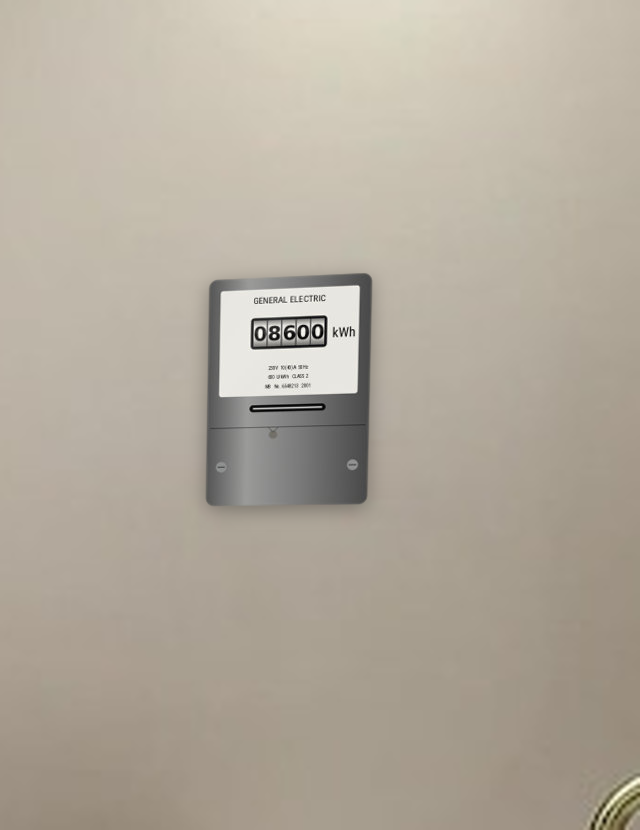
value=8600 unit=kWh
